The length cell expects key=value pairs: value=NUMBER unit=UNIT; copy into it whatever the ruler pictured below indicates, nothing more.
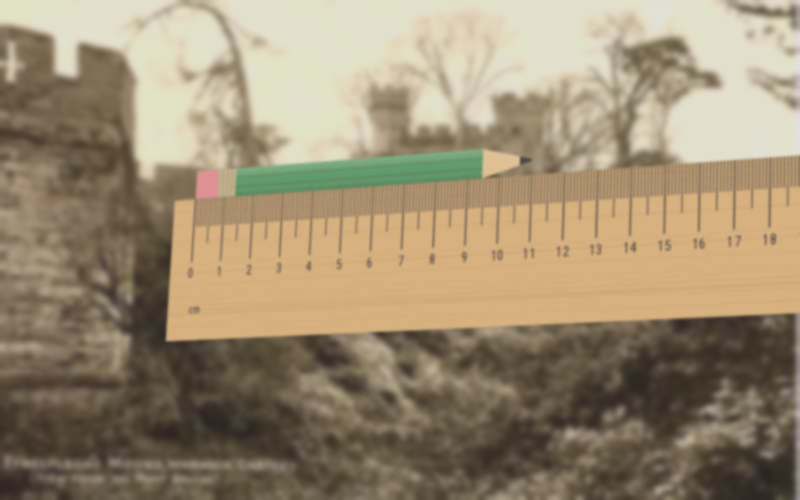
value=11 unit=cm
